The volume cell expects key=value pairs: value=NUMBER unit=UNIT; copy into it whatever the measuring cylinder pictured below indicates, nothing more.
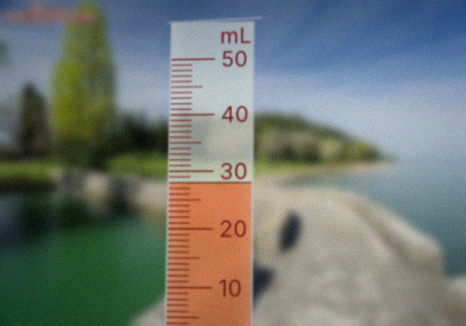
value=28 unit=mL
